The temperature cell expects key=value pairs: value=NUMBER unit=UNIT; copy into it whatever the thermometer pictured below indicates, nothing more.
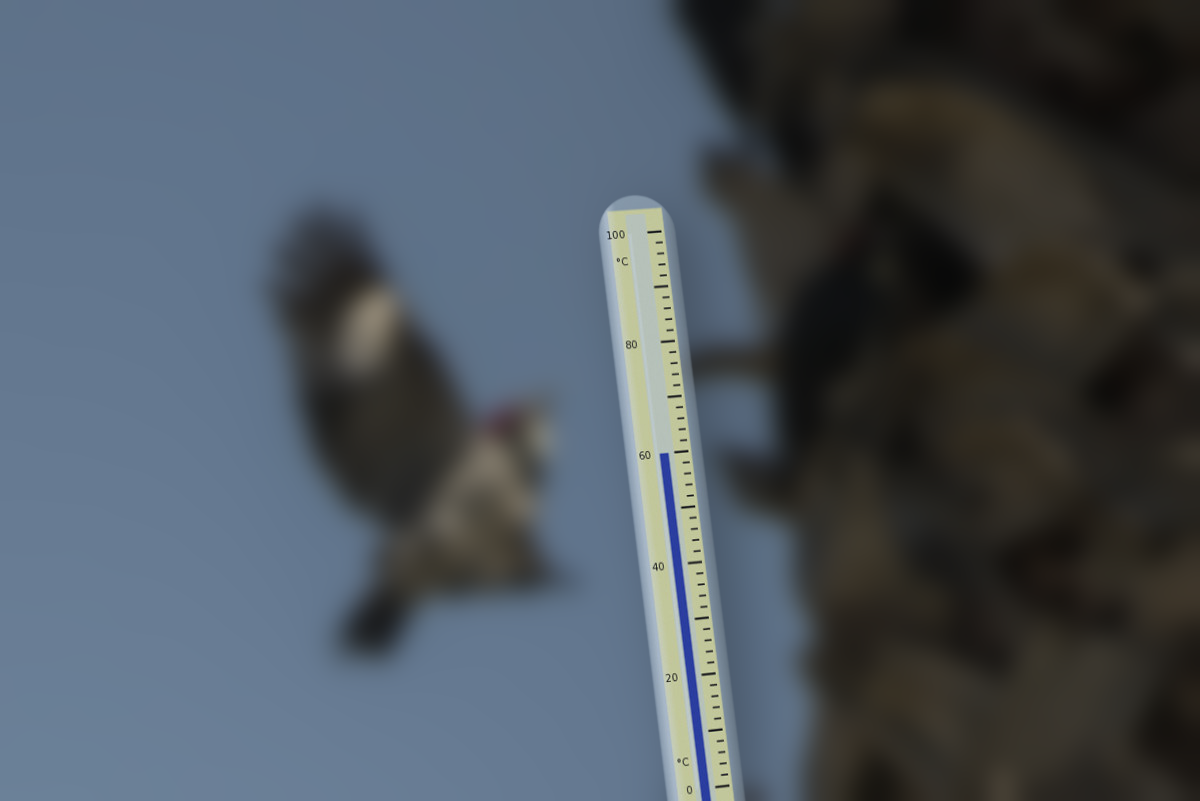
value=60 unit=°C
